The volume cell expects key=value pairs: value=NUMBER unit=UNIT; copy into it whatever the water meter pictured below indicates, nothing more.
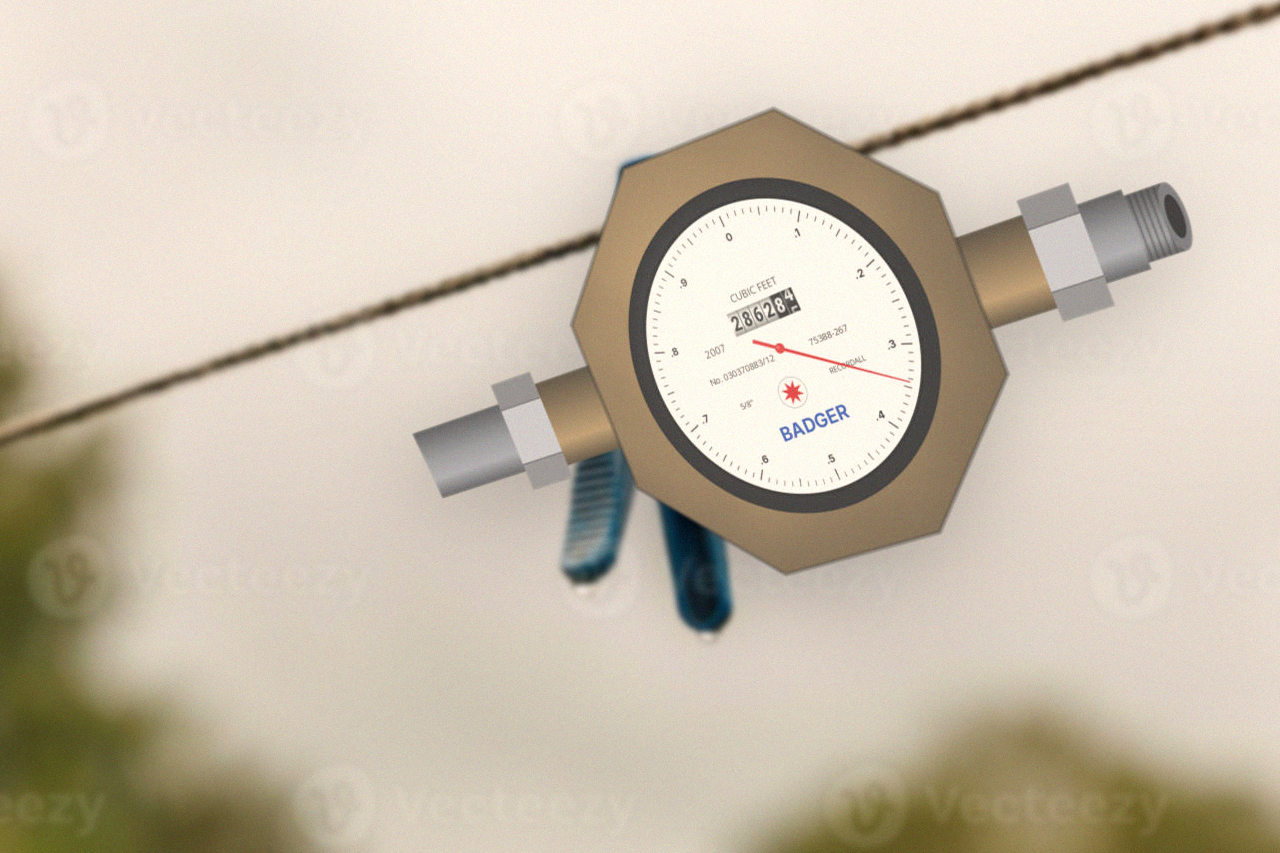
value=286284.34 unit=ft³
